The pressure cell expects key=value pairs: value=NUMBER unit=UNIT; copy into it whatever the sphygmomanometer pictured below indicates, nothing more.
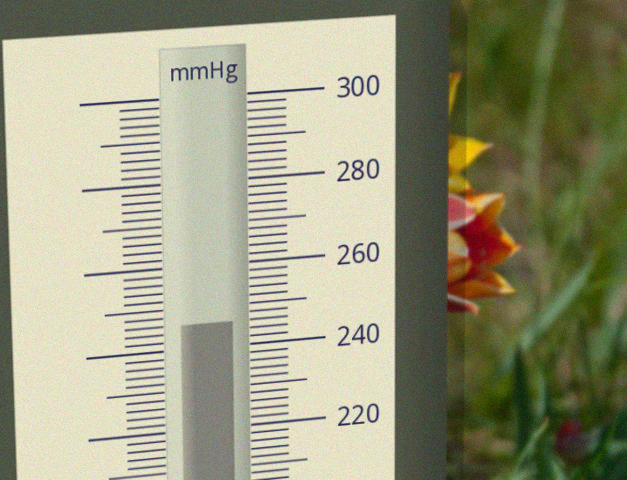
value=246 unit=mmHg
